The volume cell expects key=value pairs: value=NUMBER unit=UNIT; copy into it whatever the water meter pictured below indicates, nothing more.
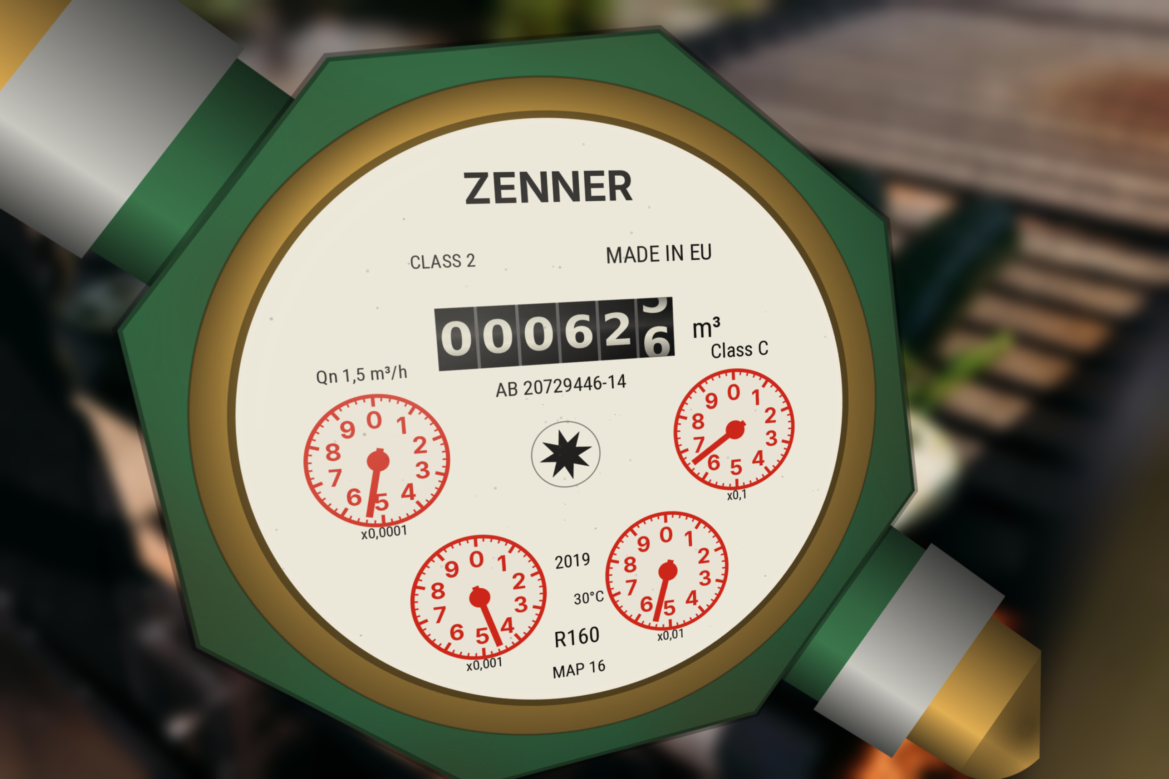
value=625.6545 unit=m³
